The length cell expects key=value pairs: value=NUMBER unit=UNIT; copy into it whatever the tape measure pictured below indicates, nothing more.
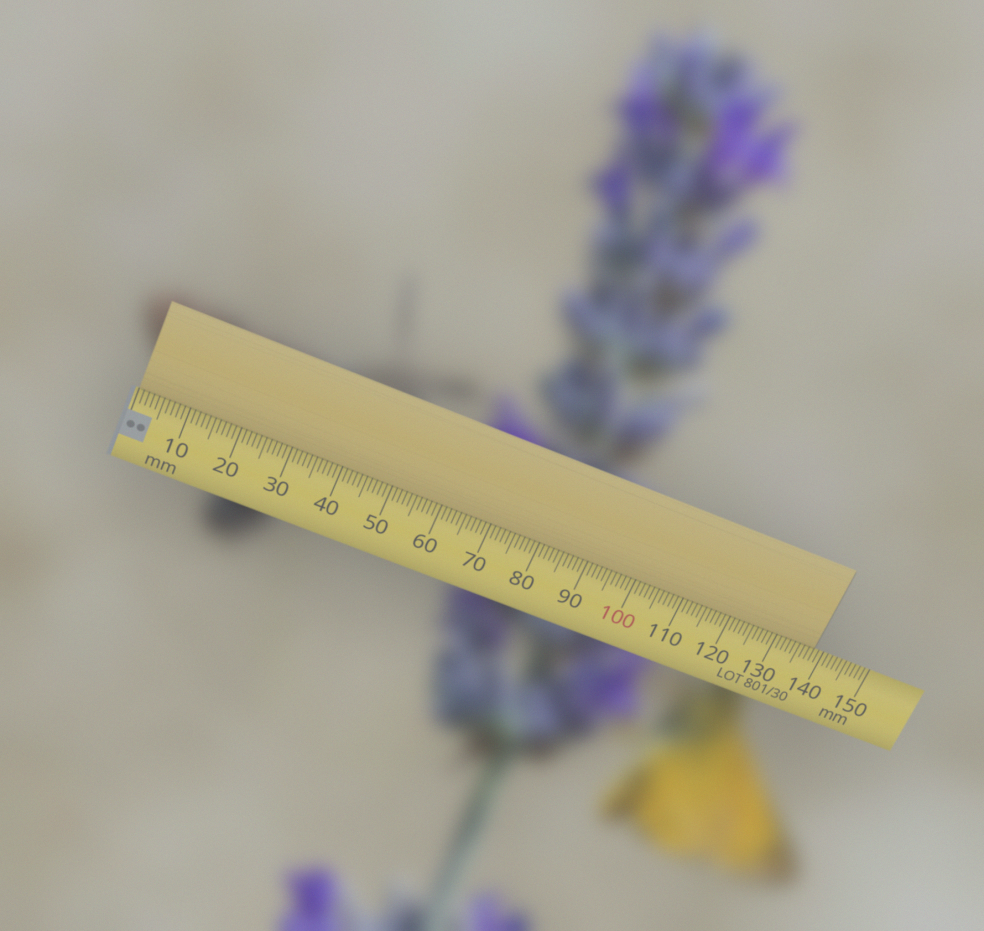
value=138 unit=mm
